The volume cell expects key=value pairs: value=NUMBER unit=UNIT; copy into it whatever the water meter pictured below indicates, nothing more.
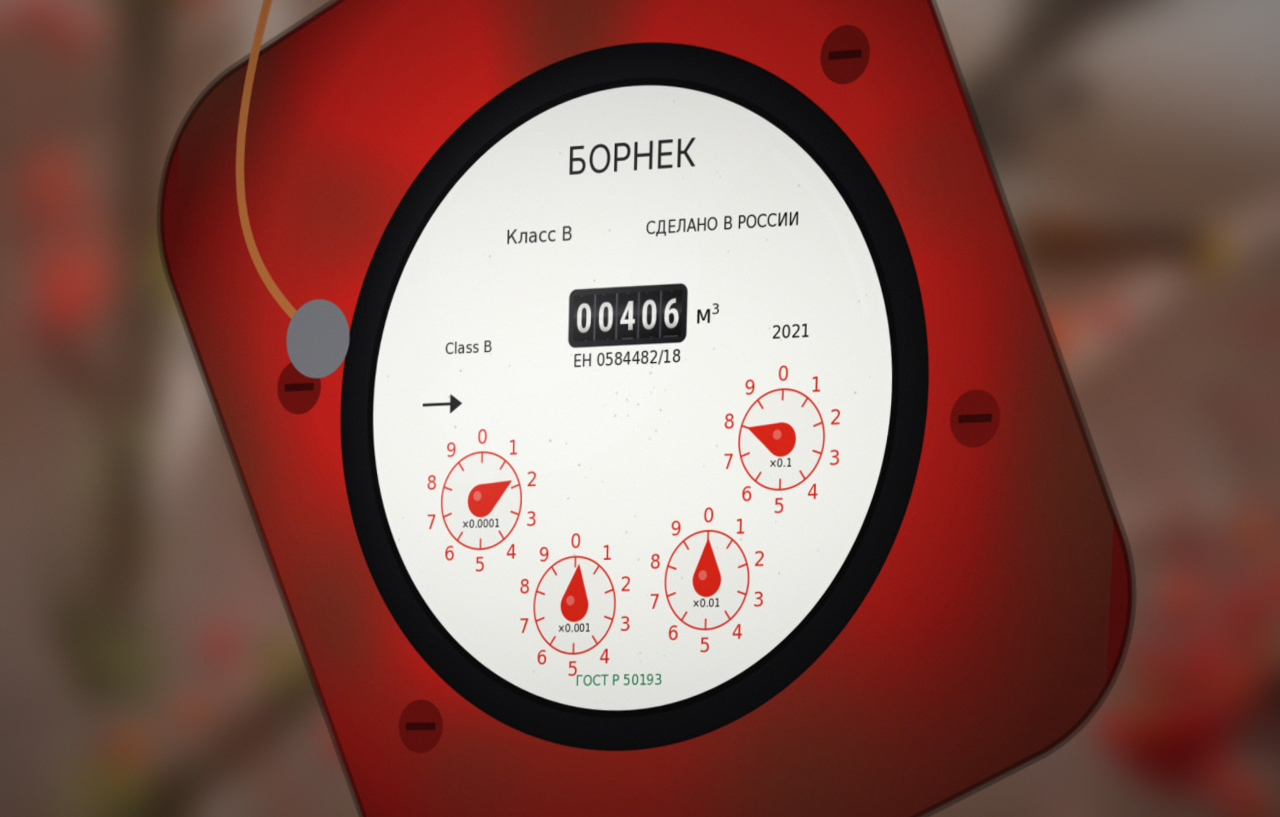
value=406.8001 unit=m³
